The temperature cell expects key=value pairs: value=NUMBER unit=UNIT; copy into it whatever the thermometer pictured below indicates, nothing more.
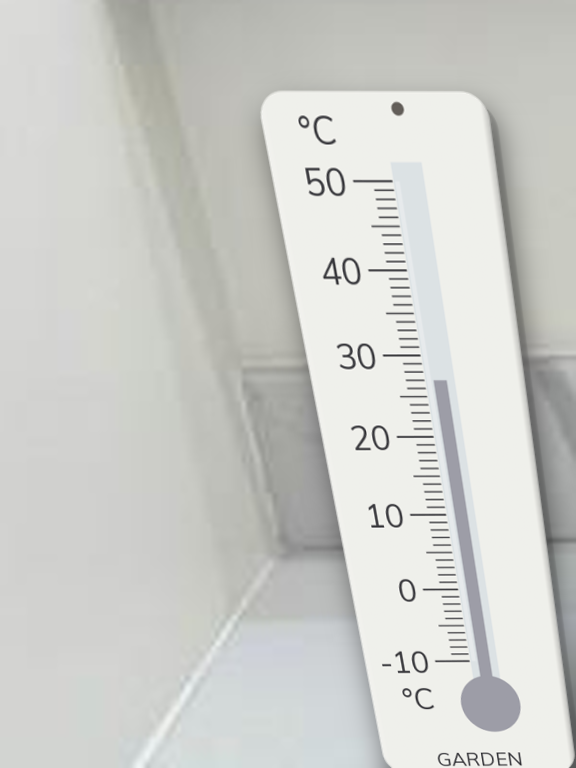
value=27 unit=°C
